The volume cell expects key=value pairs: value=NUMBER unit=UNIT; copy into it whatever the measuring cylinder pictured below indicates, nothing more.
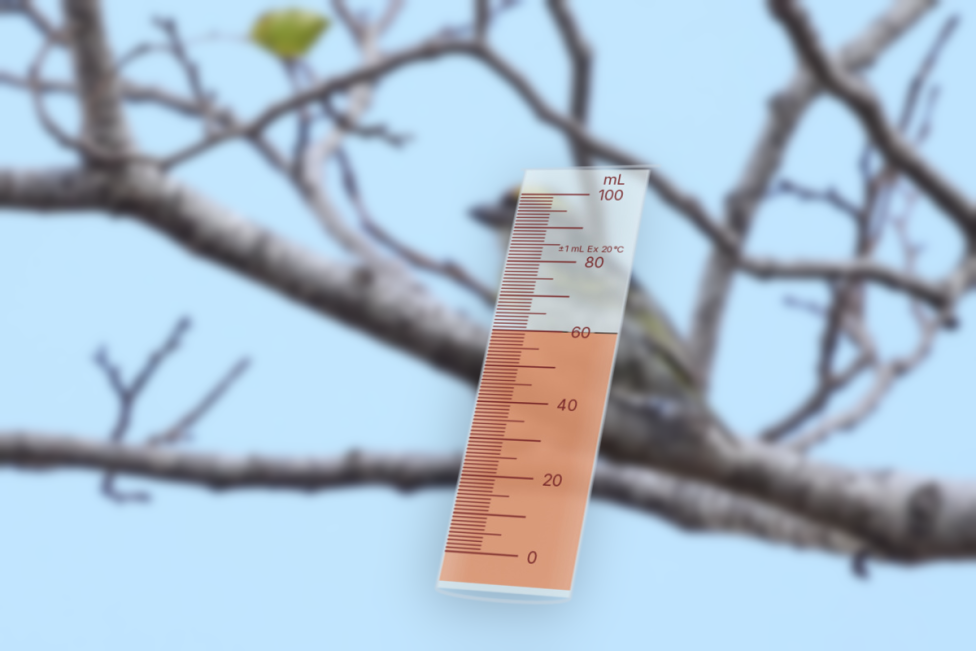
value=60 unit=mL
